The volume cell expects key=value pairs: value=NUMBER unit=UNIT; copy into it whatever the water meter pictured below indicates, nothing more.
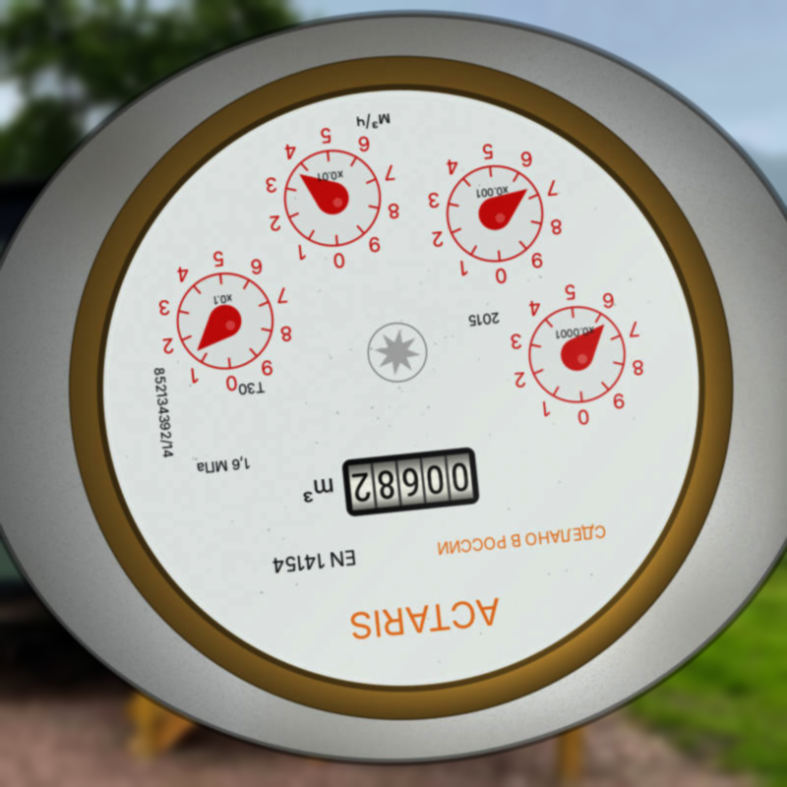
value=682.1366 unit=m³
